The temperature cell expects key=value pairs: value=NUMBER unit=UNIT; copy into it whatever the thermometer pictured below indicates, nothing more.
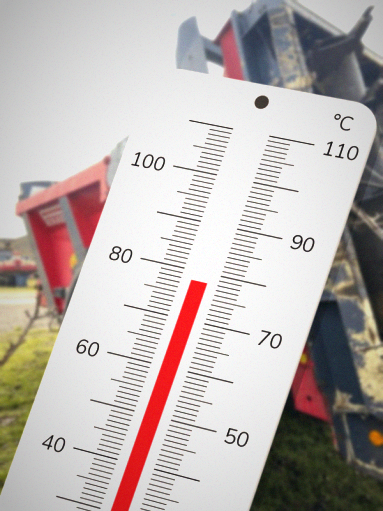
value=78 unit=°C
